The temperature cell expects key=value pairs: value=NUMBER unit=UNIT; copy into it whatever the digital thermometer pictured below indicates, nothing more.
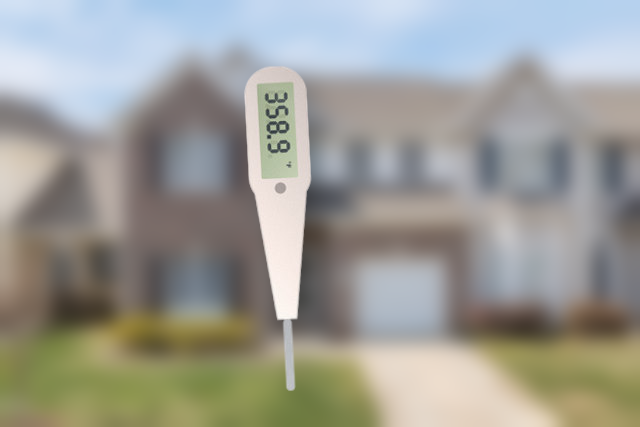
value=358.9 unit=°F
